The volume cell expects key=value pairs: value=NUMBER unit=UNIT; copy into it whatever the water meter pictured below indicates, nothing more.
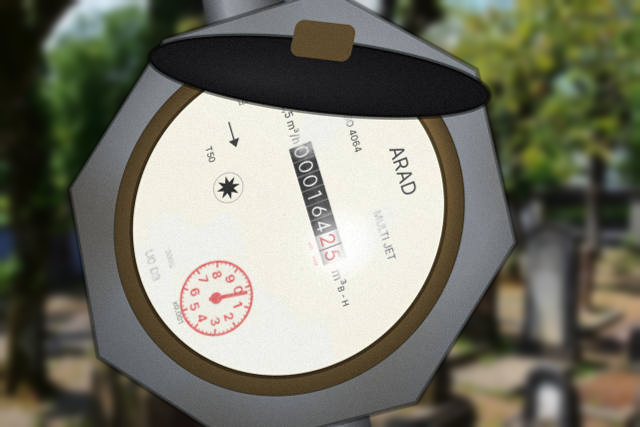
value=164.250 unit=m³
